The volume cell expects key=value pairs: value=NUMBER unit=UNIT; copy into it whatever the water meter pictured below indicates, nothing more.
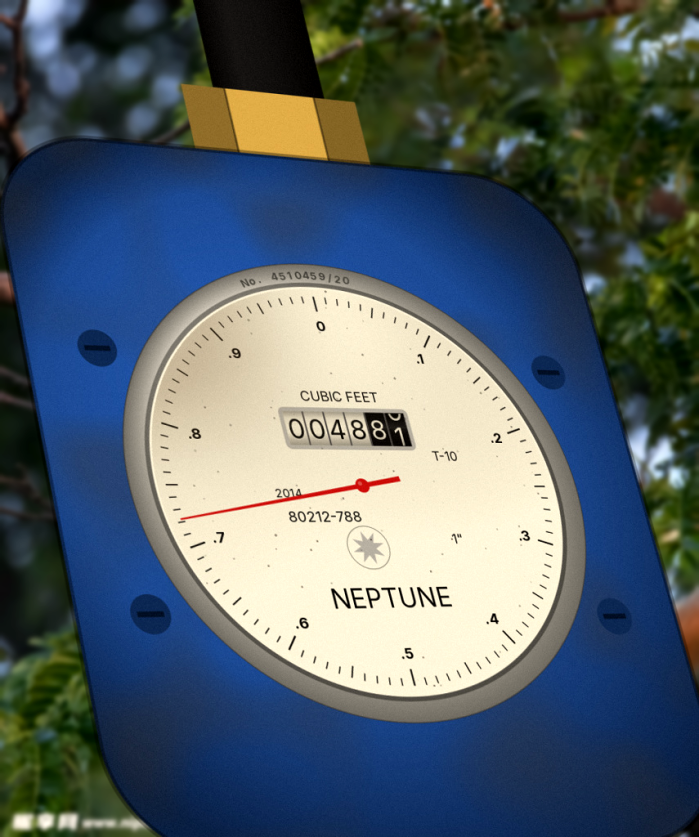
value=4880.72 unit=ft³
